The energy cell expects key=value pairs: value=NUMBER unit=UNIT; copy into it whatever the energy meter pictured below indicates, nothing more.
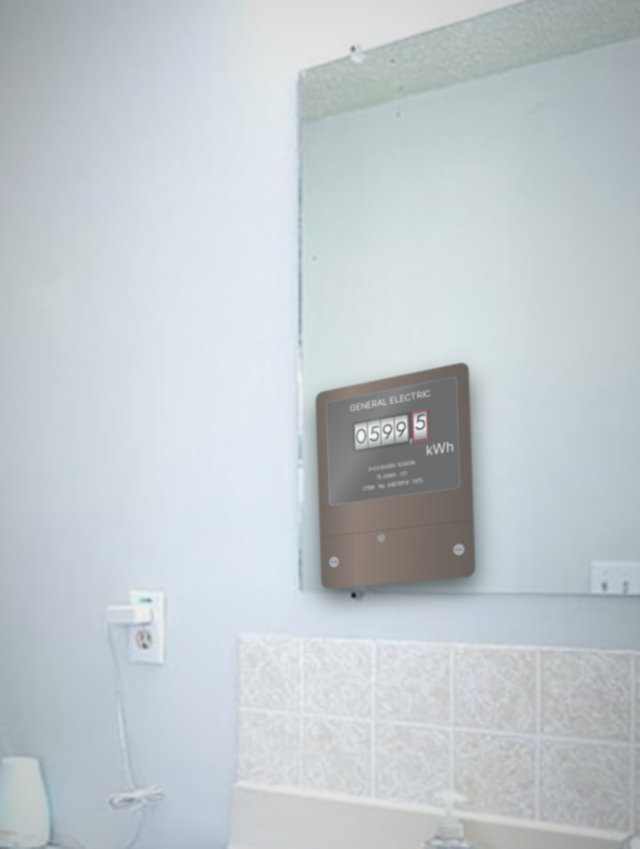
value=599.5 unit=kWh
